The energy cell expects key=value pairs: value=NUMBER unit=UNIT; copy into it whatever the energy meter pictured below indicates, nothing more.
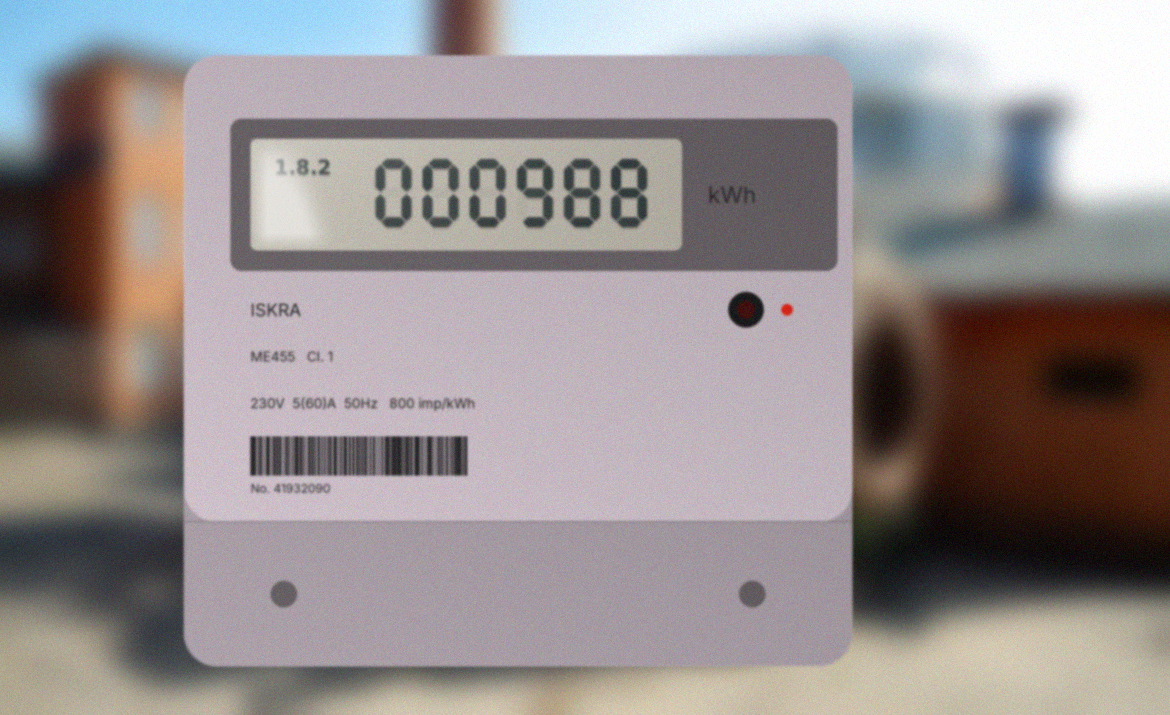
value=988 unit=kWh
